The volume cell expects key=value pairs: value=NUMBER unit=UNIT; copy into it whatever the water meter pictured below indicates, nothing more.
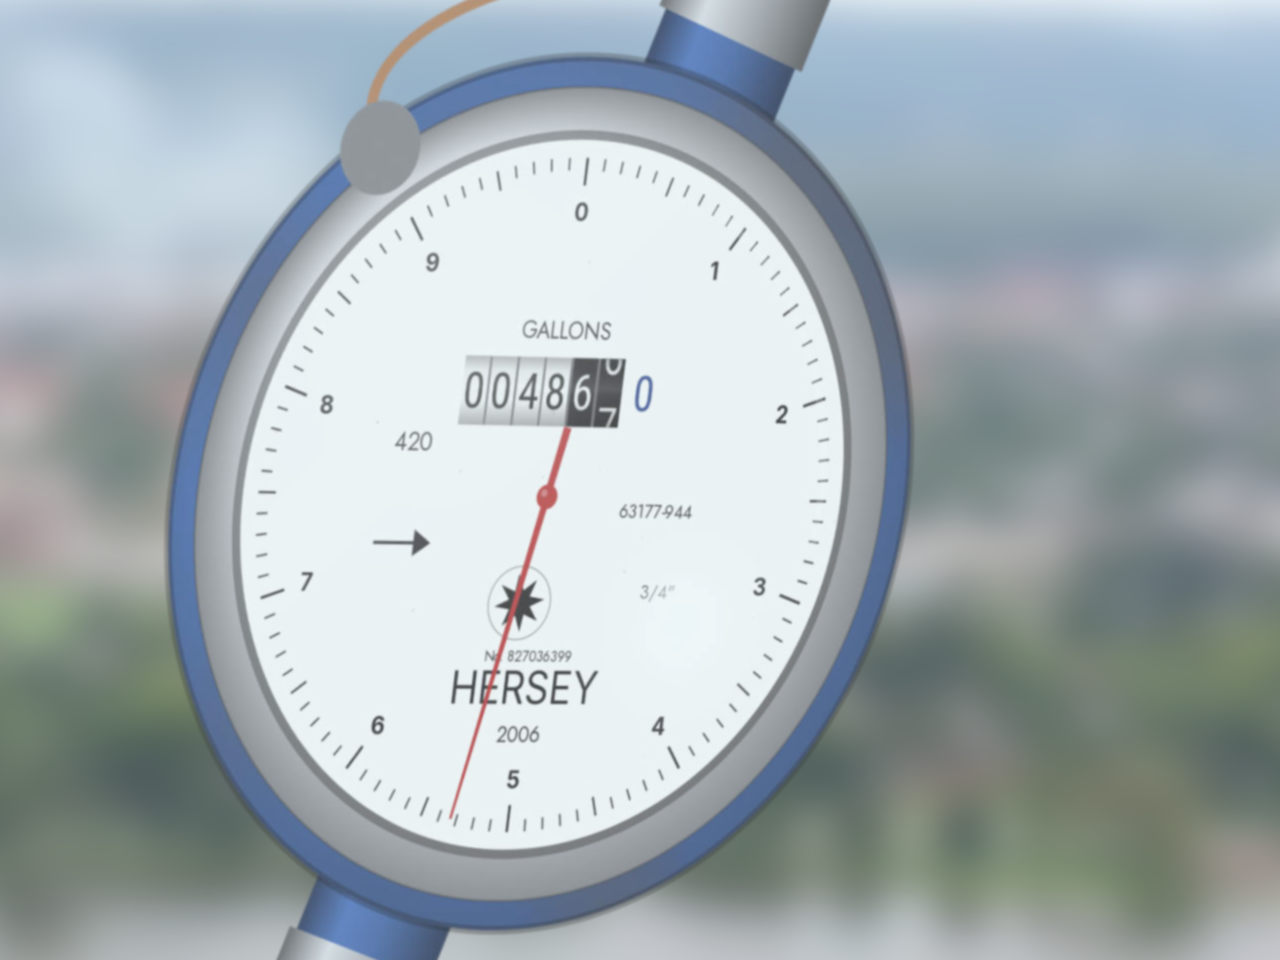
value=48665.3 unit=gal
